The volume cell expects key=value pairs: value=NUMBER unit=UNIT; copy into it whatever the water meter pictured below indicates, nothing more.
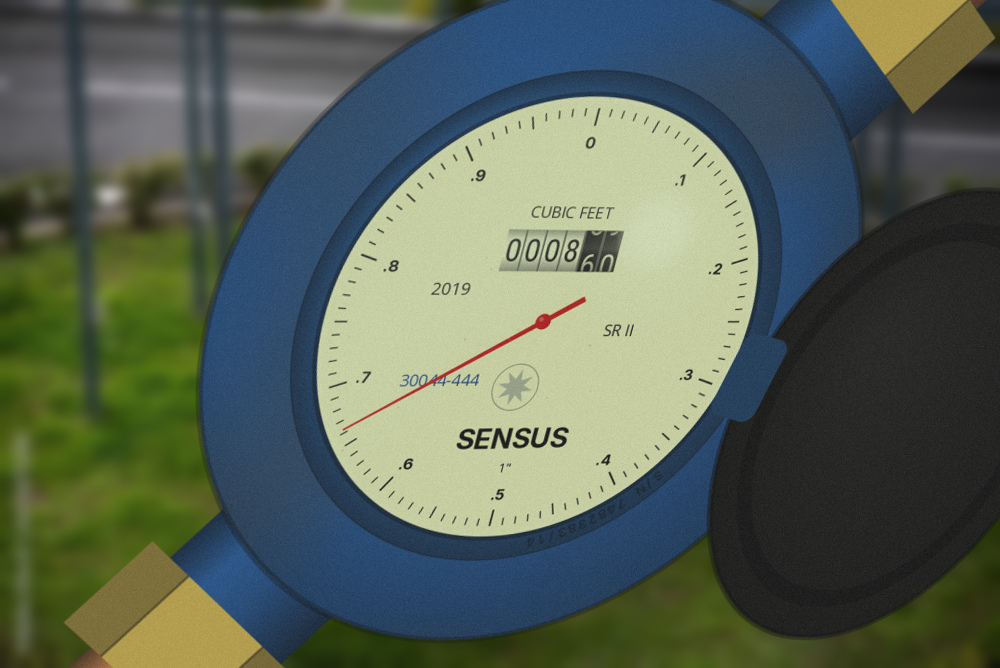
value=859.66 unit=ft³
